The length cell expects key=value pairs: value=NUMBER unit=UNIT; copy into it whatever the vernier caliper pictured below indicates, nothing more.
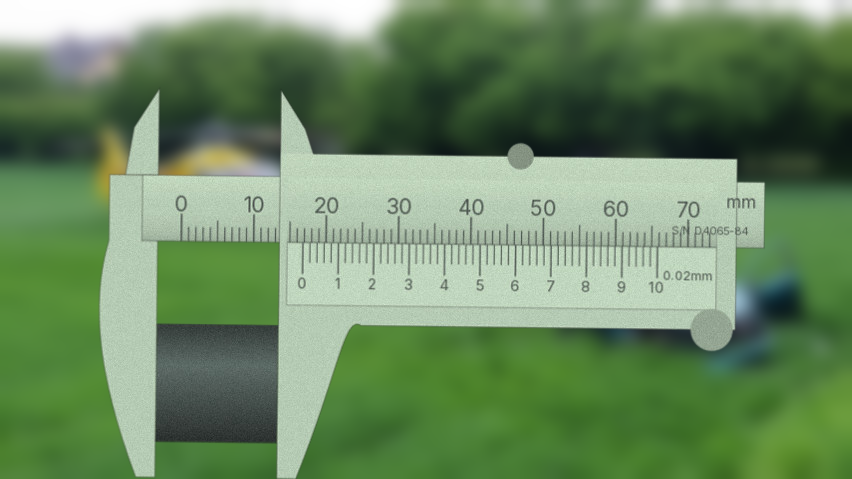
value=16.8 unit=mm
